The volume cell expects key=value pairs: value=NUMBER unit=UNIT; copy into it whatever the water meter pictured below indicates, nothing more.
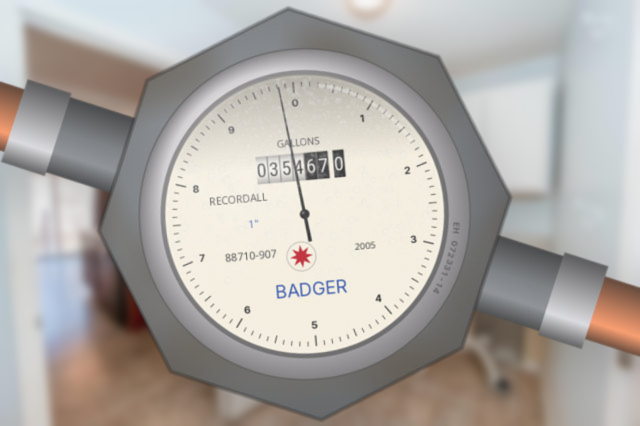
value=354669.8 unit=gal
